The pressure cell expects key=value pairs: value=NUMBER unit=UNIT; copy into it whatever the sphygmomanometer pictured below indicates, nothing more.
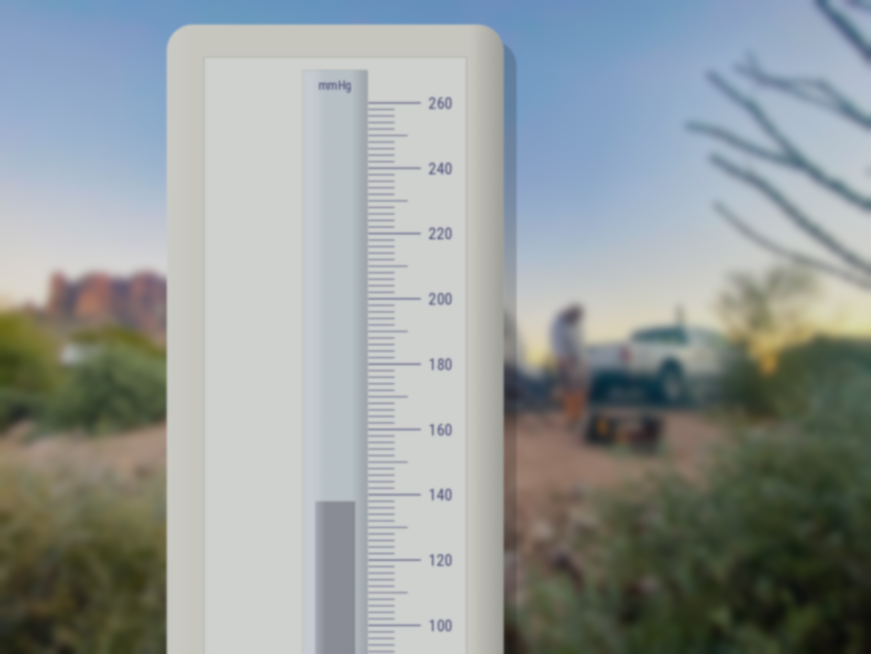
value=138 unit=mmHg
